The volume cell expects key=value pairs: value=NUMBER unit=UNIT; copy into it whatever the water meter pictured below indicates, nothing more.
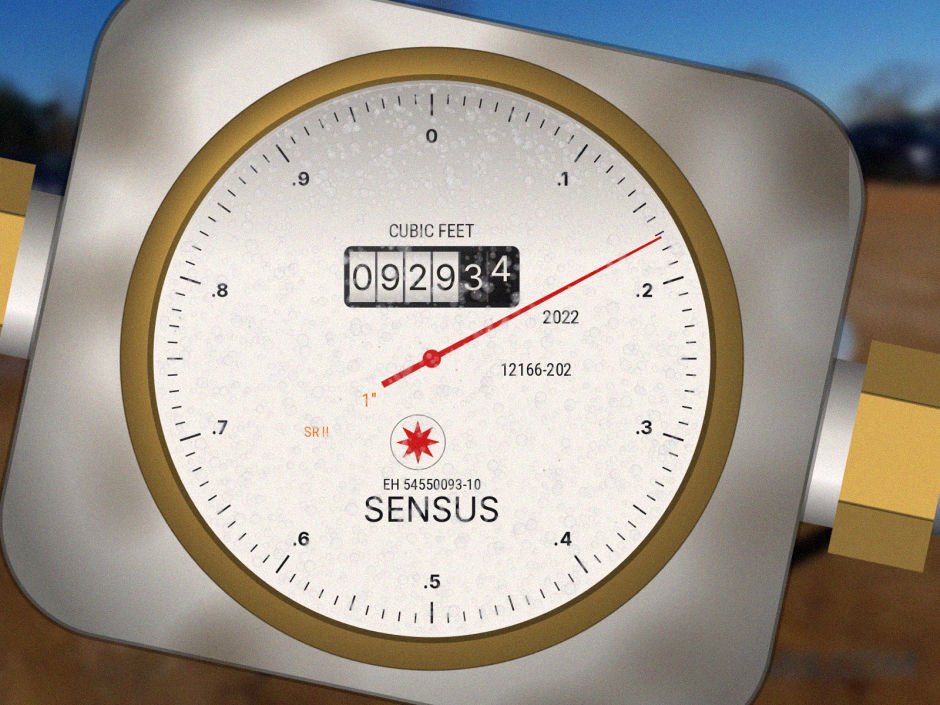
value=92934.17 unit=ft³
